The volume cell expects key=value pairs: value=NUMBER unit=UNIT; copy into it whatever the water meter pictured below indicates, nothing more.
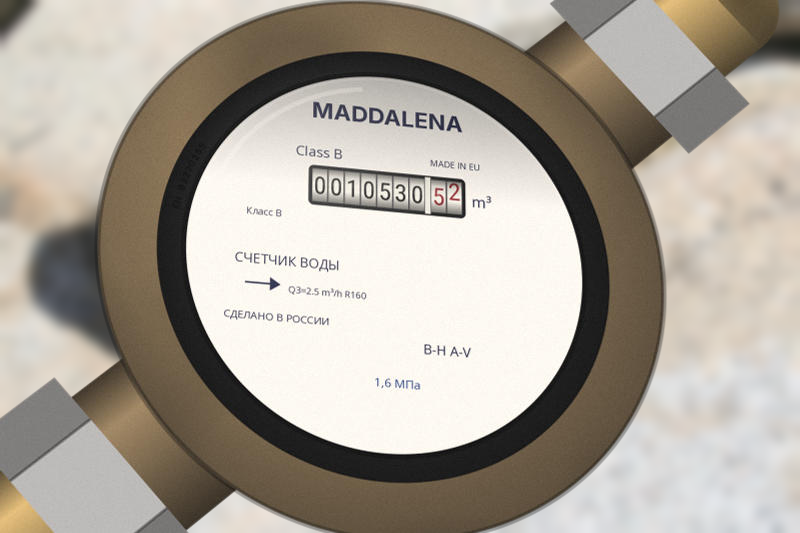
value=10530.52 unit=m³
